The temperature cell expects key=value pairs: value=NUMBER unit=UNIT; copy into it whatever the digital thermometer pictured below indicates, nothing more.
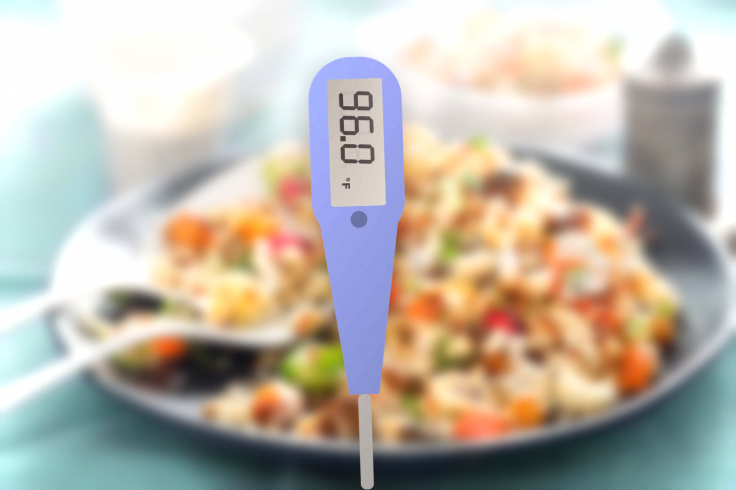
value=96.0 unit=°F
